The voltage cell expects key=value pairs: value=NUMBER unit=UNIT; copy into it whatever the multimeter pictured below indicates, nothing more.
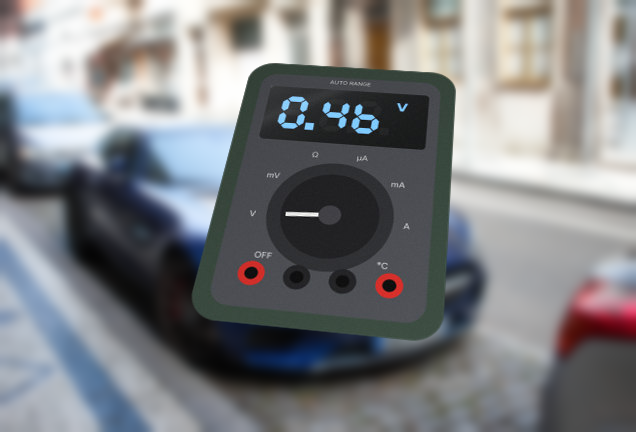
value=0.46 unit=V
